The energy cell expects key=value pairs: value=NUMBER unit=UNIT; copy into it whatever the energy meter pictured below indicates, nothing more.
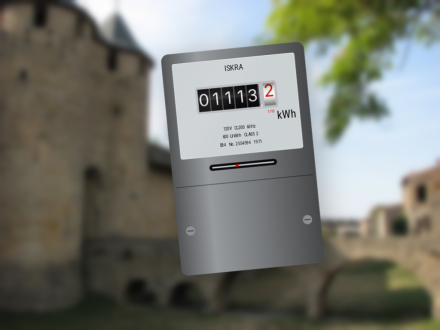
value=1113.2 unit=kWh
